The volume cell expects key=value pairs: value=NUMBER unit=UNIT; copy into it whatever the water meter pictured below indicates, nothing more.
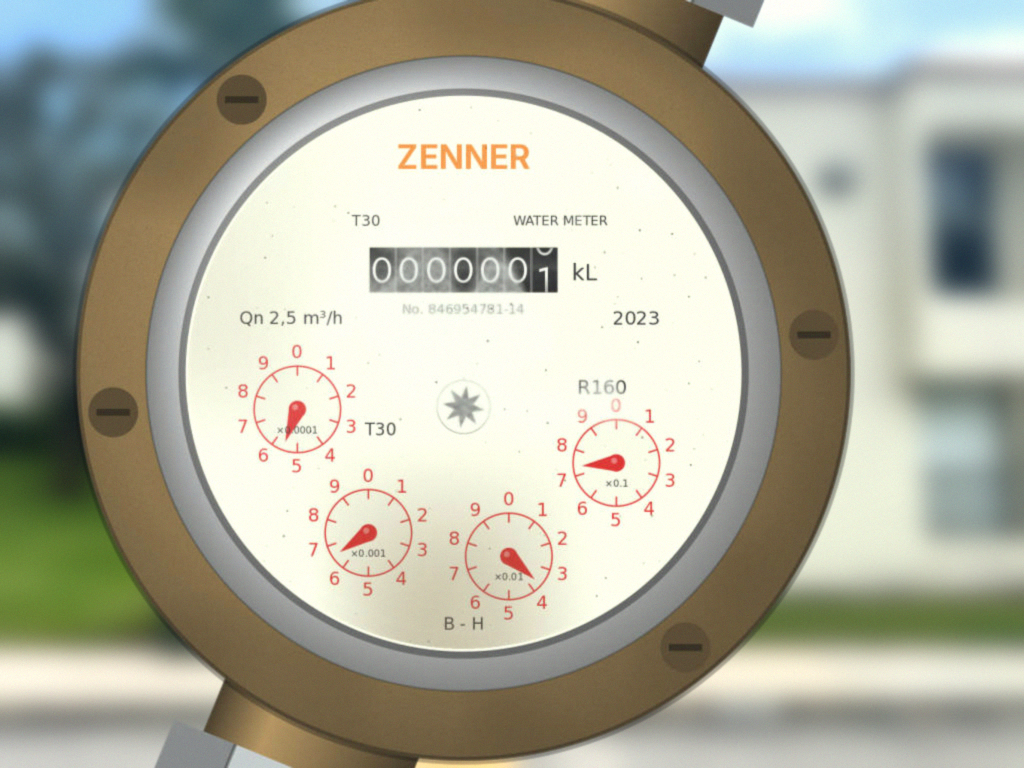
value=0.7365 unit=kL
